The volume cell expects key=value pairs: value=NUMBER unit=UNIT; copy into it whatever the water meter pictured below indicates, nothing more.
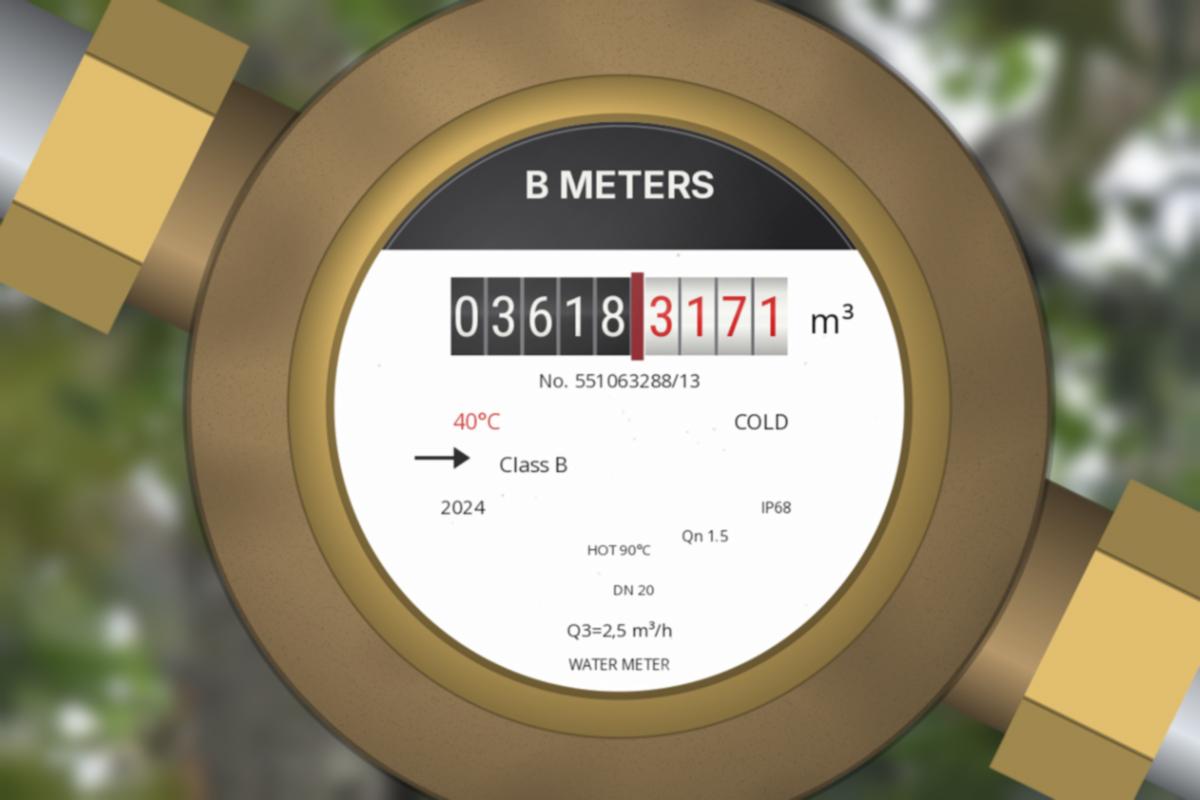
value=3618.3171 unit=m³
